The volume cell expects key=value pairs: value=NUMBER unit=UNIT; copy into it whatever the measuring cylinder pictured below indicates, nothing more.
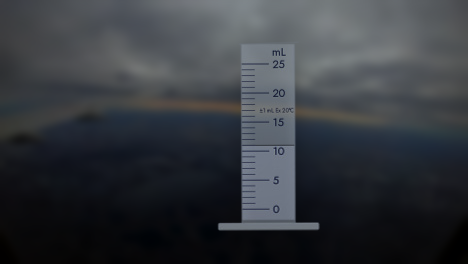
value=11 unit=mL
